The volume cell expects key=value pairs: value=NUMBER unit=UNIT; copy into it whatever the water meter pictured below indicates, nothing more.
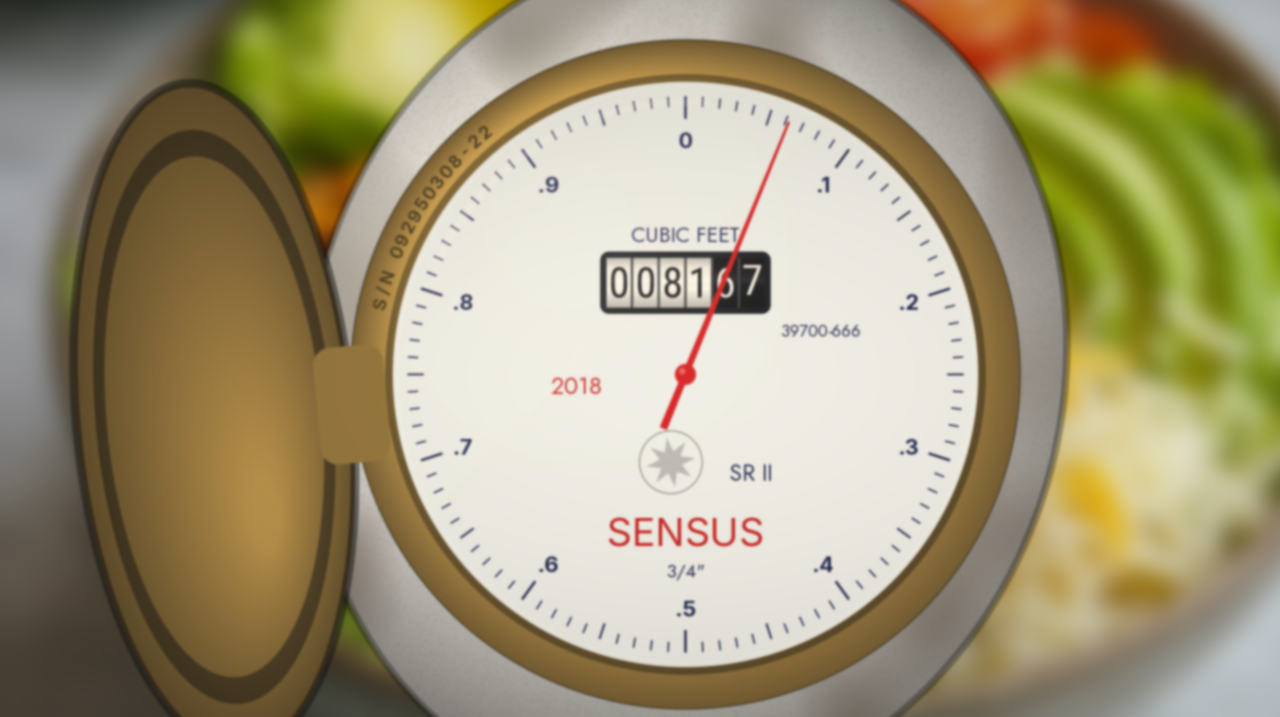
value=8167.06 unit=ft³
